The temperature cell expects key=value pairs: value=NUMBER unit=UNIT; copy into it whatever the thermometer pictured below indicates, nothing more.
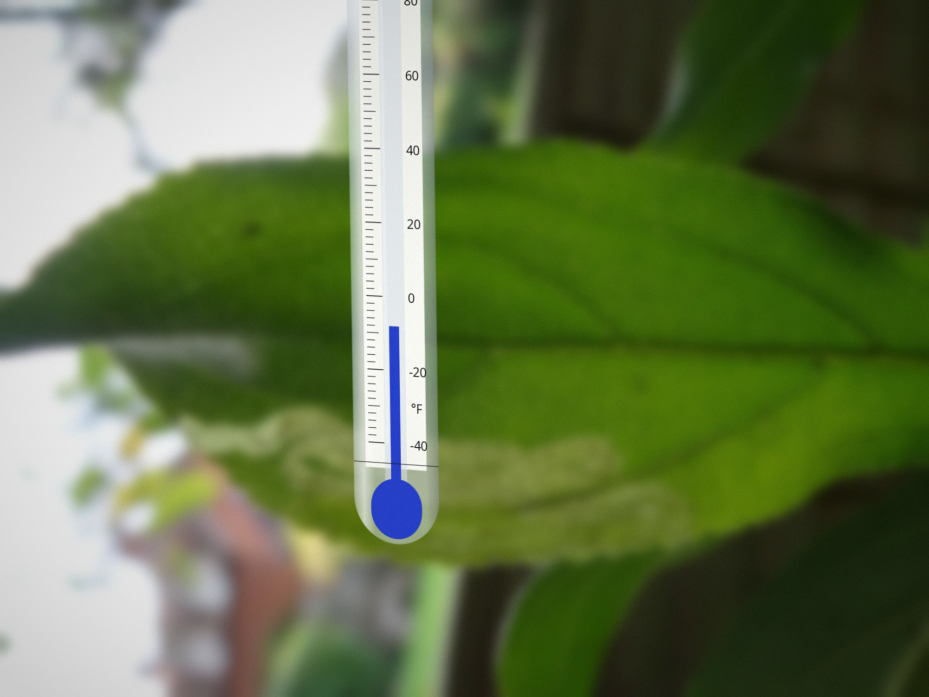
value=-8 unit=°F
